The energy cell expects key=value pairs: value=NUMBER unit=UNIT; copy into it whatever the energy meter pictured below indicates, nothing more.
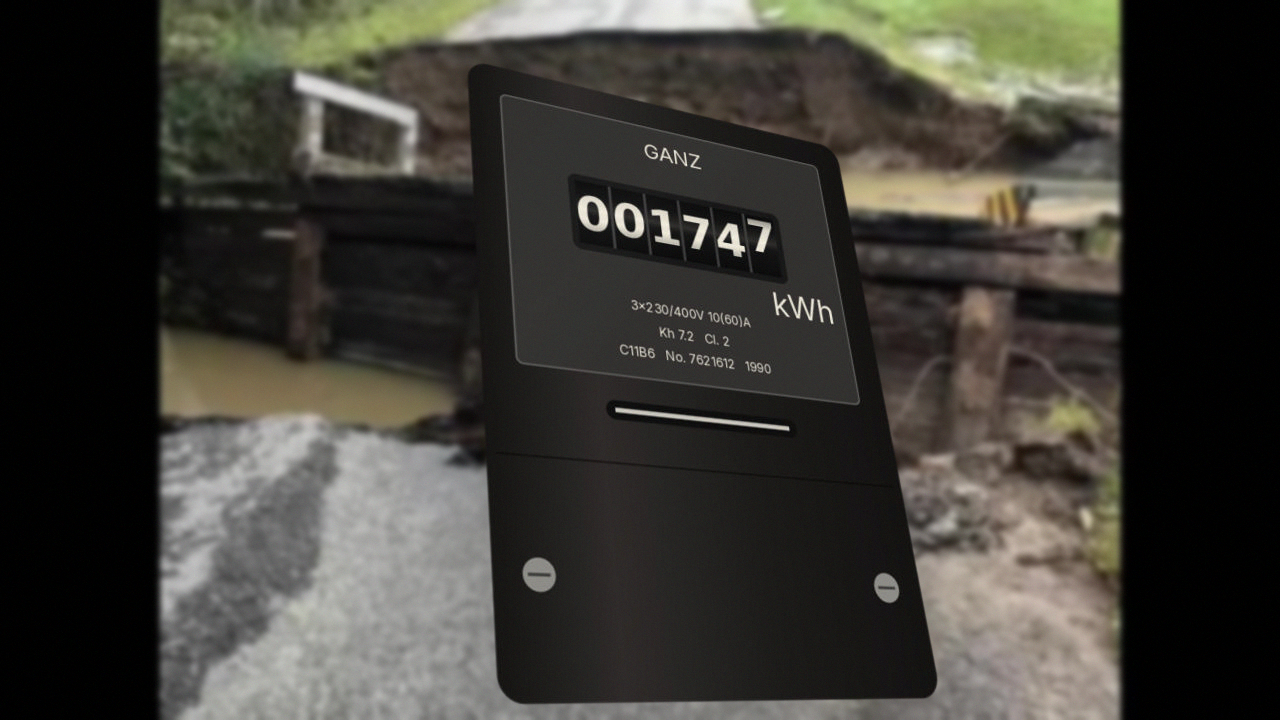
value=1747 unit=kWh
